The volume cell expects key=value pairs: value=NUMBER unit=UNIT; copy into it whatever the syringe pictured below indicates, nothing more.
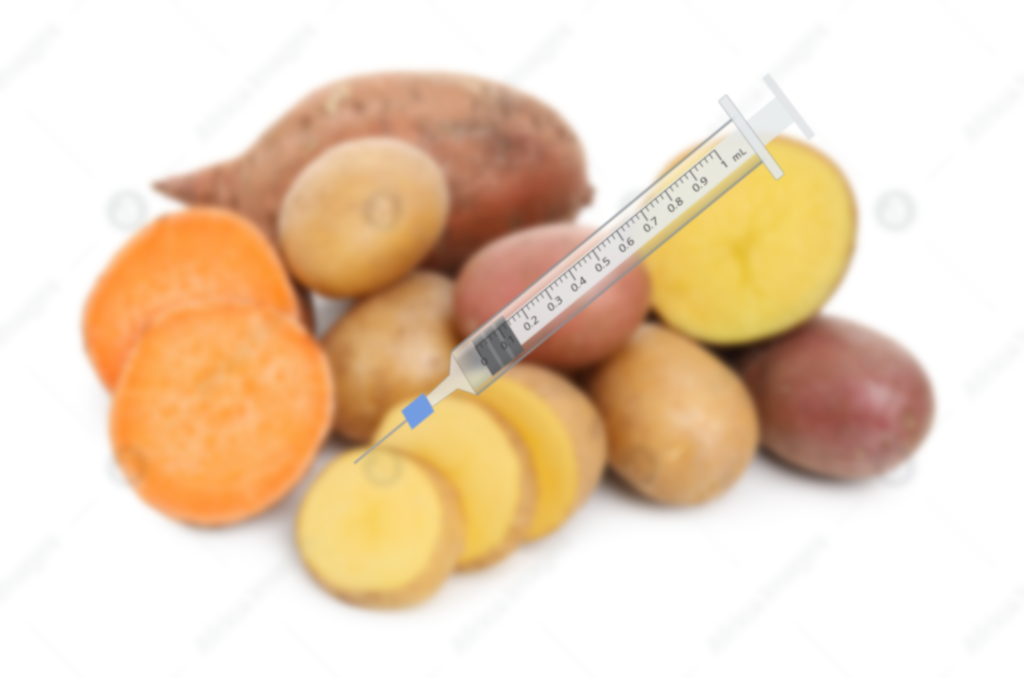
value=0 unit=mL
